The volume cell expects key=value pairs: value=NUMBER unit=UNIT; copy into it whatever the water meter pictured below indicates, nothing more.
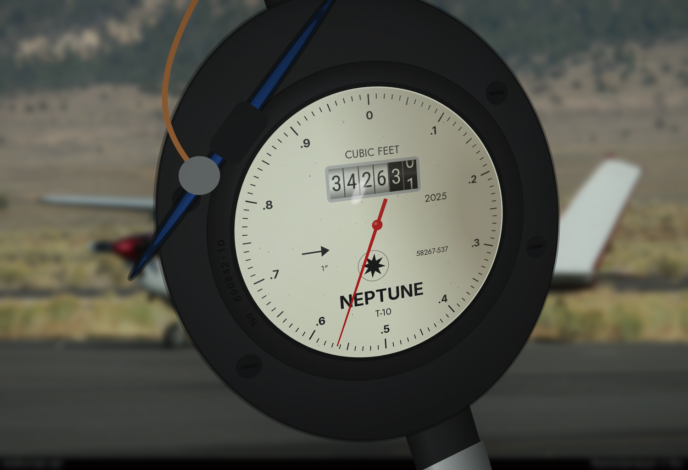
value=342630.56 unit=ft³
